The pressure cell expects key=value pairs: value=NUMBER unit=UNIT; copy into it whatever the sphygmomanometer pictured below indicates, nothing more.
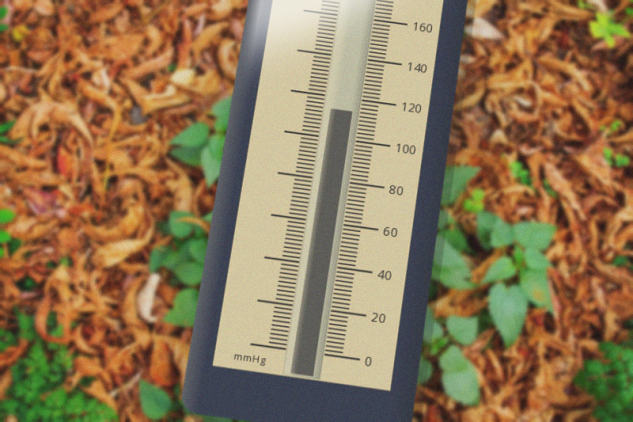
value=114 unit=mmHg
